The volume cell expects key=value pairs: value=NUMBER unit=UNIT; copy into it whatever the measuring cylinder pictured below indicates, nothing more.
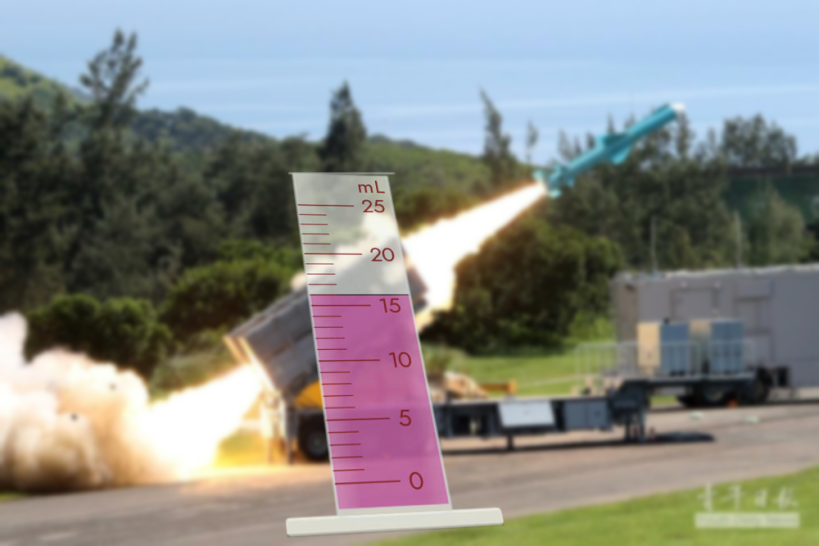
value=16 unit=mL
